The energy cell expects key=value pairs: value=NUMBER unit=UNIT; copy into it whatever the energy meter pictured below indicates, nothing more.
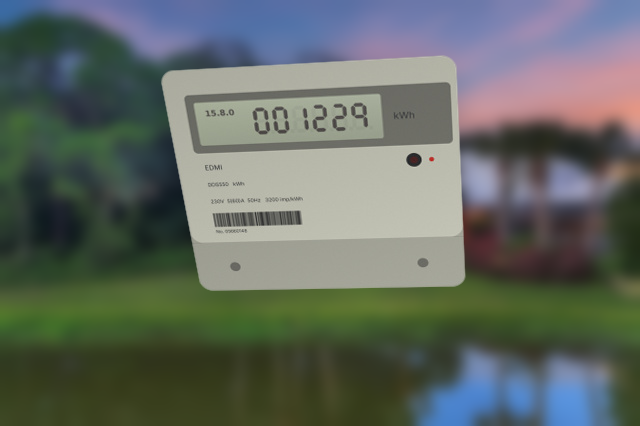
value=1229 unit=kWh
